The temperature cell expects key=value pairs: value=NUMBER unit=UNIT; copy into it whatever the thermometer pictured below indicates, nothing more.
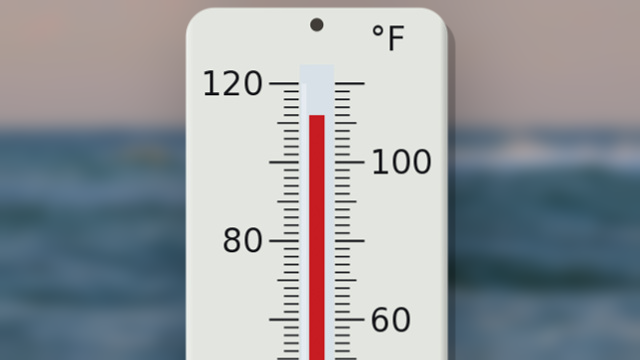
value=112 unit=°F
